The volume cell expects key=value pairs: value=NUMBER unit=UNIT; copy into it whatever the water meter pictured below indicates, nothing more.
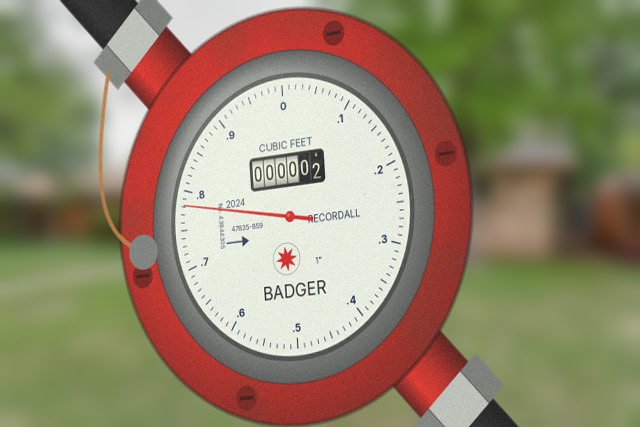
value=1.78 unit=ft³
